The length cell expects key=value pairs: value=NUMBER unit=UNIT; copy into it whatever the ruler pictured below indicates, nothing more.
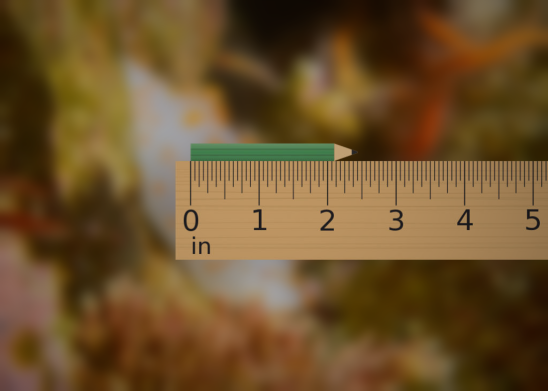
value=2.4375 unit=in
